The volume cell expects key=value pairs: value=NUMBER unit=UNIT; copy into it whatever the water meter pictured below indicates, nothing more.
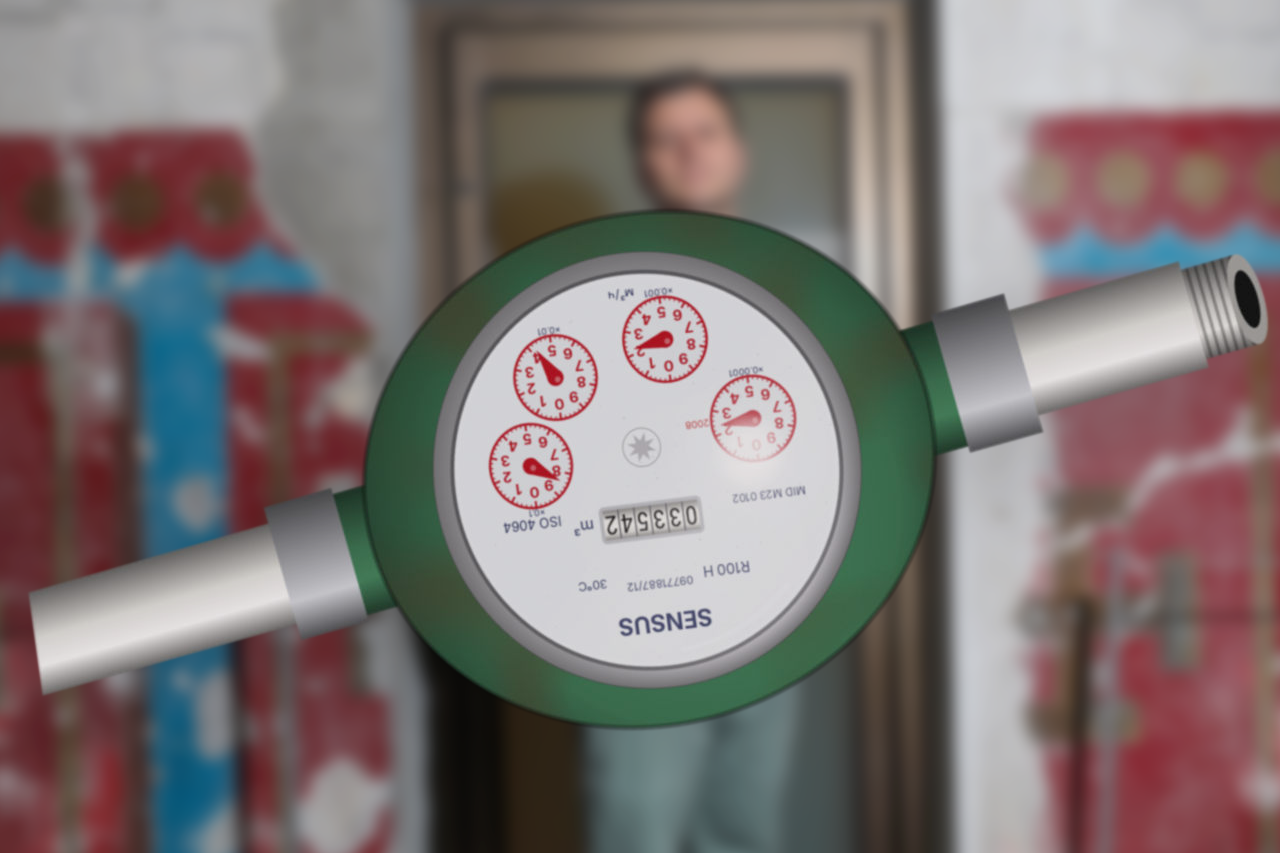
value=33542.8422 unit=m³
